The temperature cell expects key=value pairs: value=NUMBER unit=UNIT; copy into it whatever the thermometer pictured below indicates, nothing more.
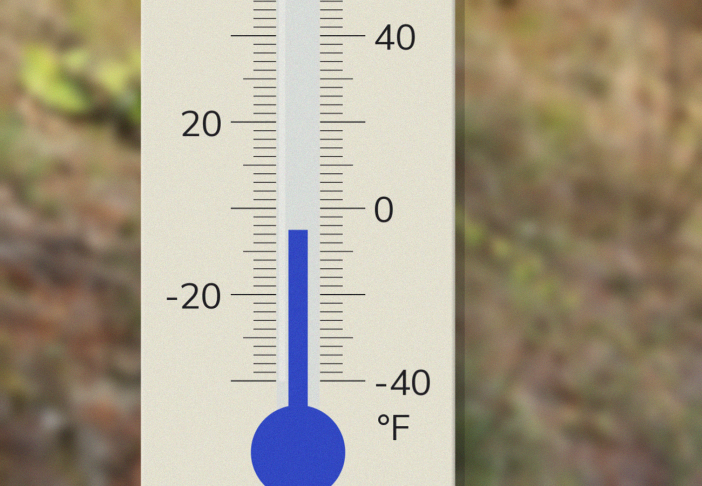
value=-5 unit=°F
